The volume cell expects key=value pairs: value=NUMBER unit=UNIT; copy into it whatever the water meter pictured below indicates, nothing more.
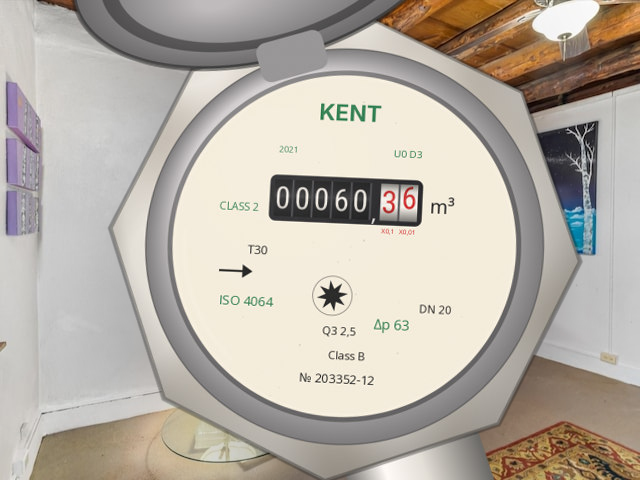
value=60.36 unit=m³
